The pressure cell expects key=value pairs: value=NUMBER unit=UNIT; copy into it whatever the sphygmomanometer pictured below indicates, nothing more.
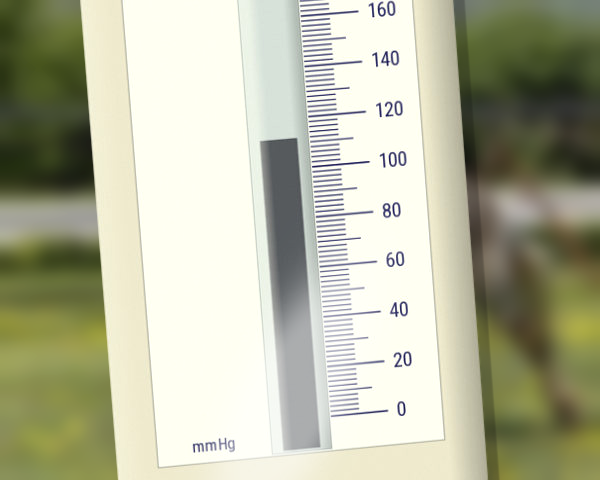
value=112 unit=mmHg
